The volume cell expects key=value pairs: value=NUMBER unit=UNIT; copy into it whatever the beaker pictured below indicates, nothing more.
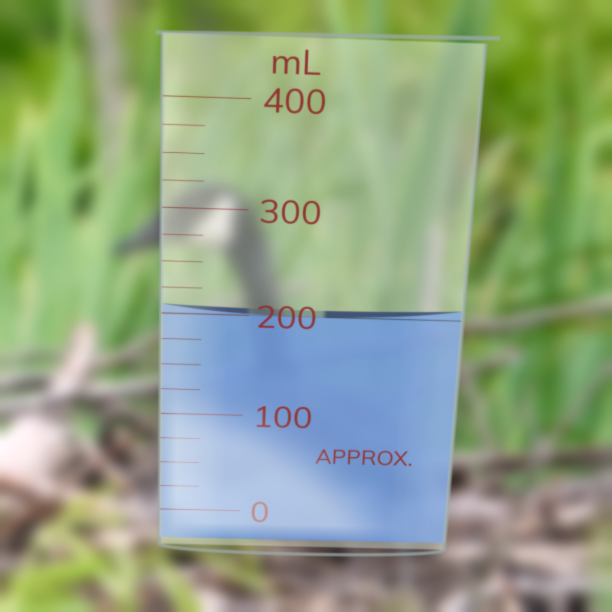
value=200 unit=mL
